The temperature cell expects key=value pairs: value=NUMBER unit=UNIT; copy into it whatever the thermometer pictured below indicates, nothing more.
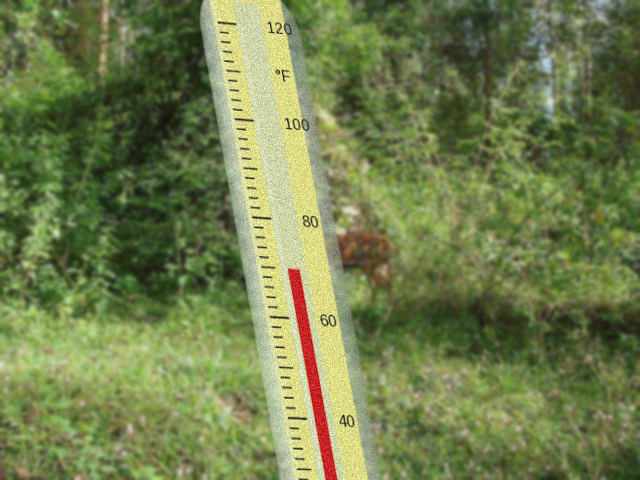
value=70 unit=°F
